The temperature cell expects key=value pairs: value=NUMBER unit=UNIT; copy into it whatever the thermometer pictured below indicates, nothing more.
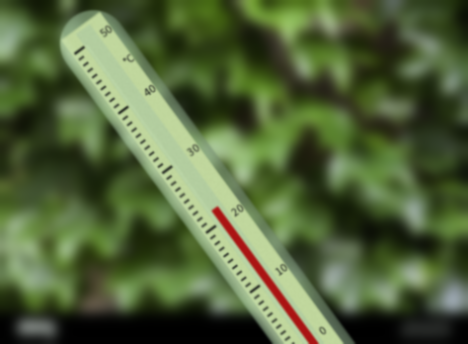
value=22 unit=°C
